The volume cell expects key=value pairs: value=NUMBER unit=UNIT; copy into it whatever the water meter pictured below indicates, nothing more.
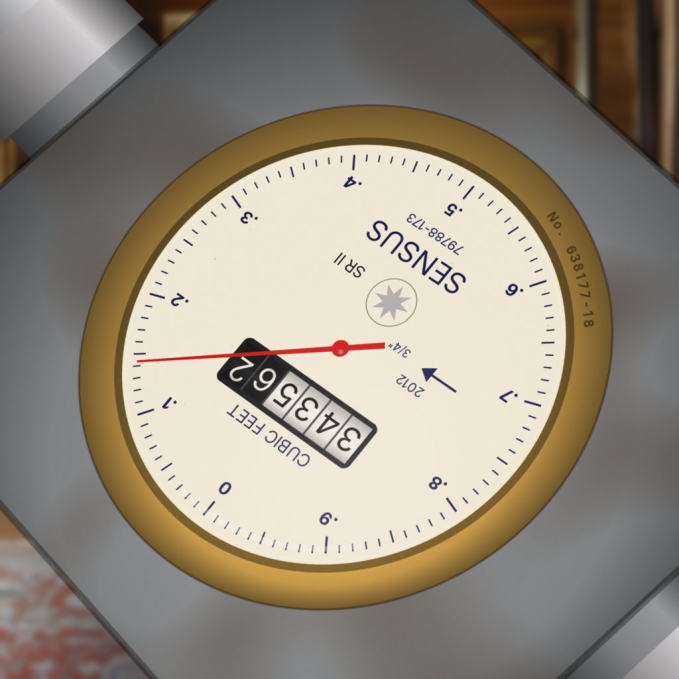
value=343562.14 unit=ft³
